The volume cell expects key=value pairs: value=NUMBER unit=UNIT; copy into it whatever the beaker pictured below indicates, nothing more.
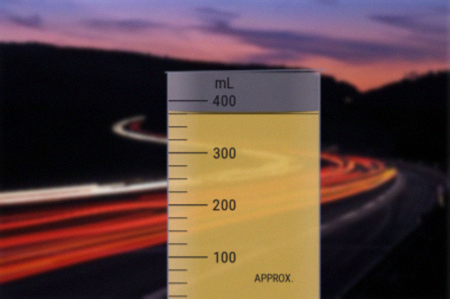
value=375 unit=mL
